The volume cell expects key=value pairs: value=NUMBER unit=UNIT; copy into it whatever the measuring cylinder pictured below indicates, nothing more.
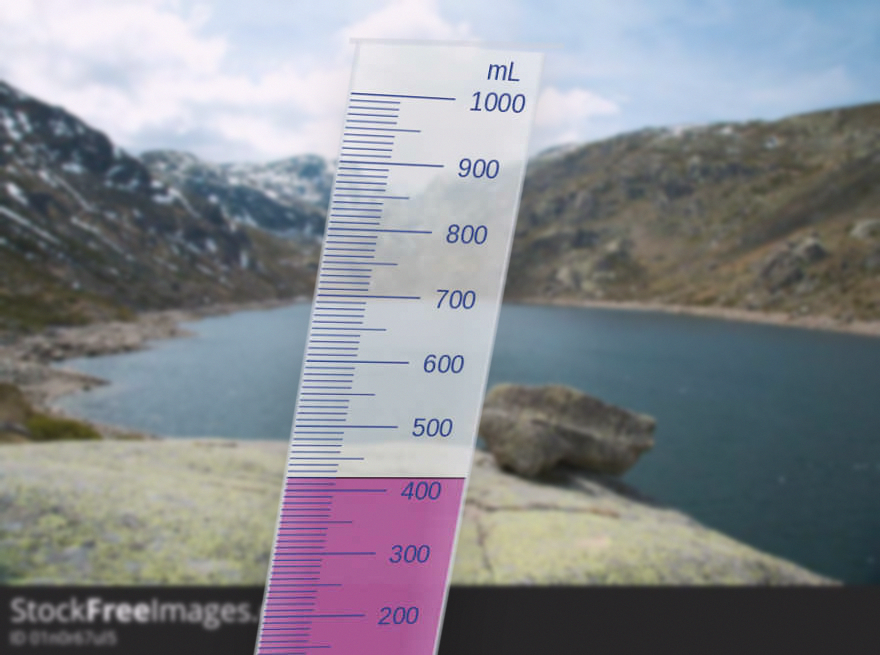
value=420 unit=mL
